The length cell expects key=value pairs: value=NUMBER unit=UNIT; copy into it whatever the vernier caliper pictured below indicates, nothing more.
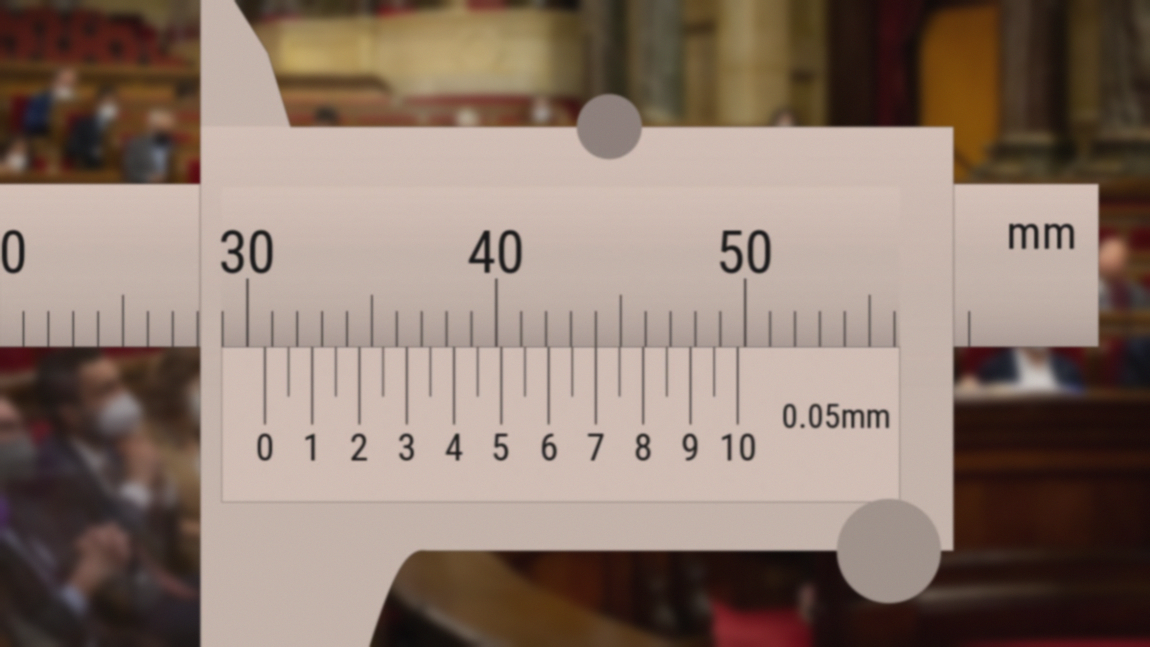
value=30.7 unit=mm
